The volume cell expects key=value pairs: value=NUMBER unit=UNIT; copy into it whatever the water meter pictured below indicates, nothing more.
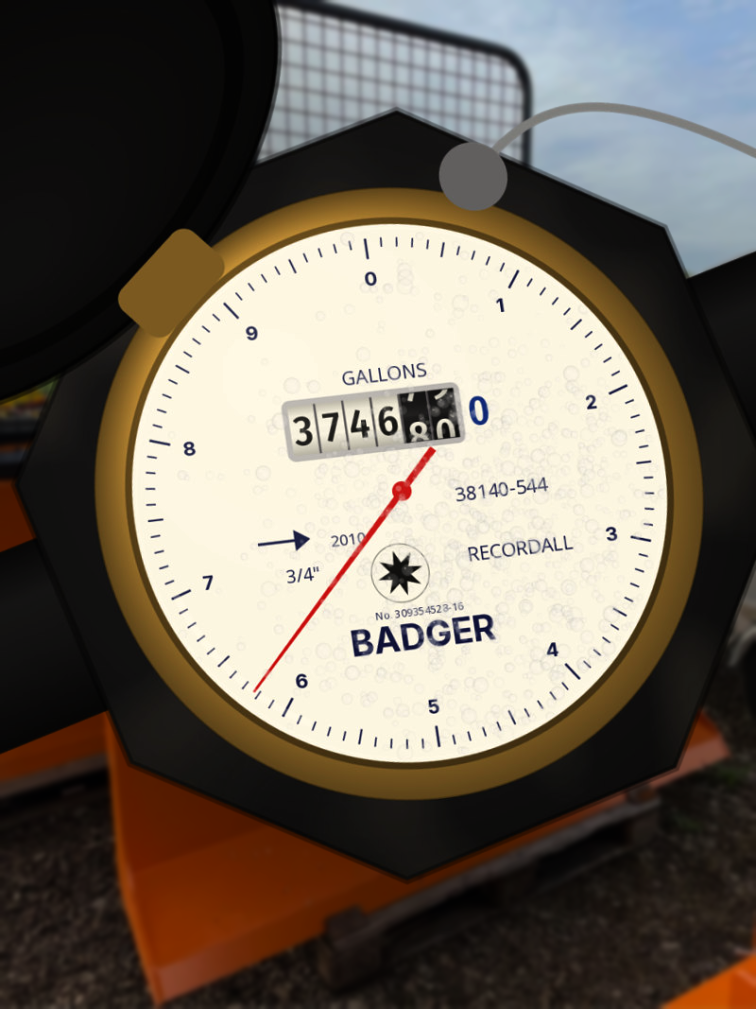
value=3746796.2 unit=gal
